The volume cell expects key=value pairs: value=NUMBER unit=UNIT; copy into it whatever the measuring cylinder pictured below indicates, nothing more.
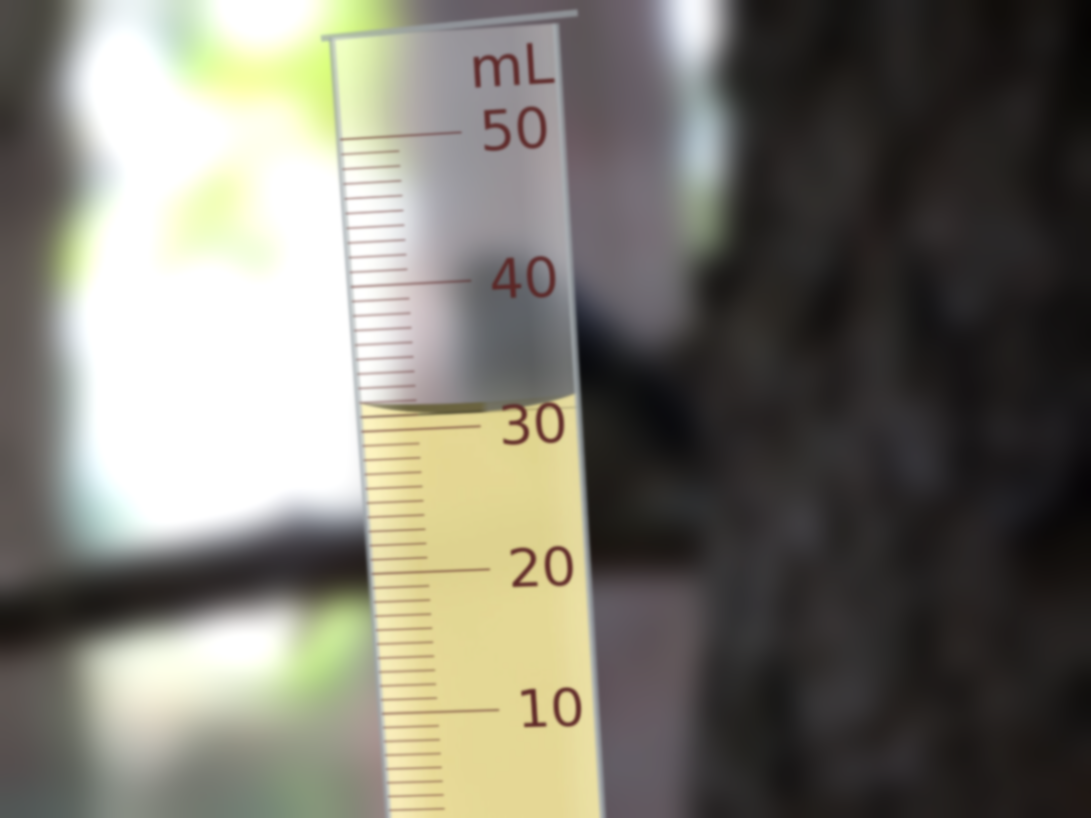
value=31 unit=mL
